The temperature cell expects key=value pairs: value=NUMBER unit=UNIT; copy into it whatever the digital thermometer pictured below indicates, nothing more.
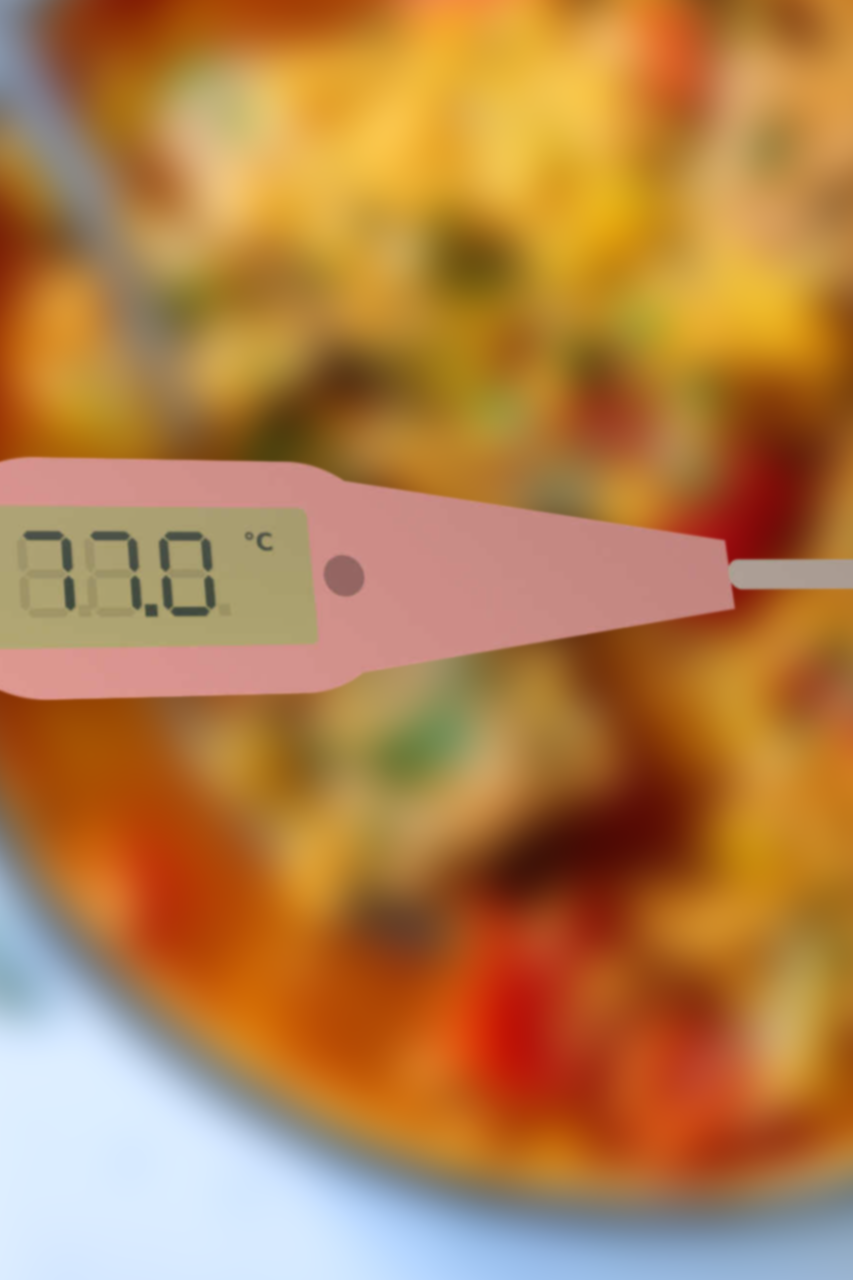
value=77.0 unit=°C
